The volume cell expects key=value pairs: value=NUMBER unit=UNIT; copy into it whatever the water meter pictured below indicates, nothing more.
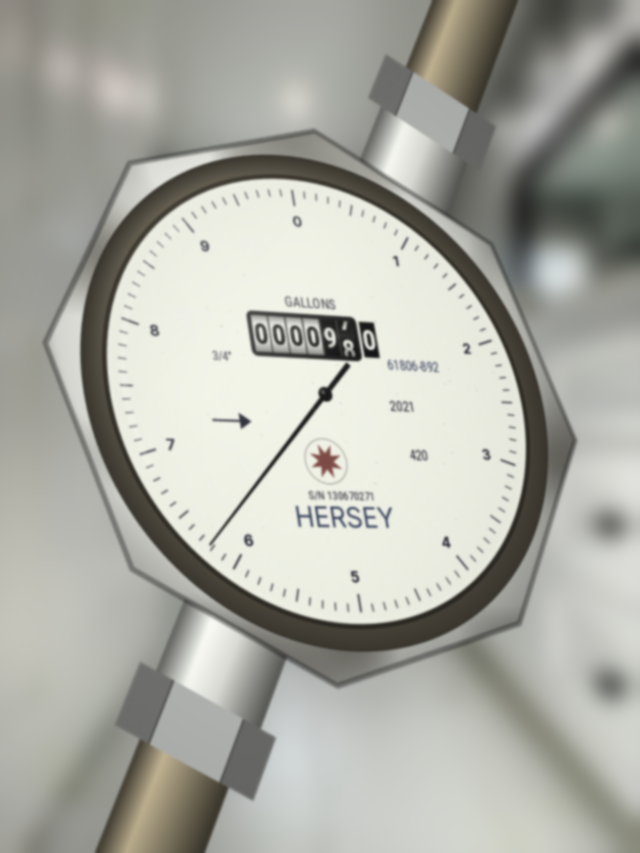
value=976.2 unit=gal
